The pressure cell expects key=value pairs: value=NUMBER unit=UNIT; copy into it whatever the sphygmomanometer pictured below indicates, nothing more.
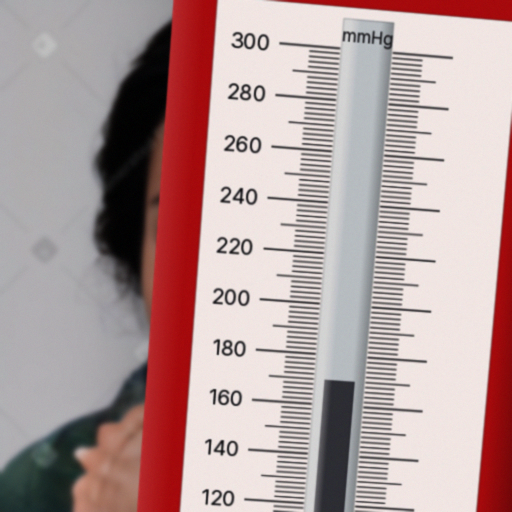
value=170 unit=mmHg
